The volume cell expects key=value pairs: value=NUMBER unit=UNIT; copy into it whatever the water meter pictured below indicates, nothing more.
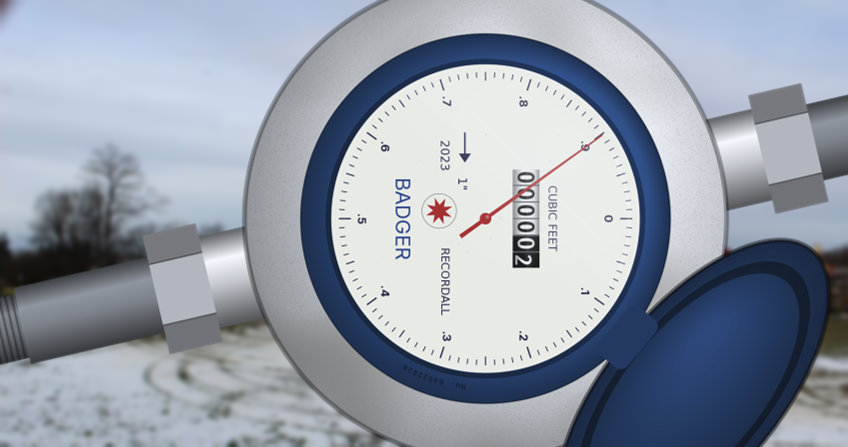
value=1.90 unit=ft³
